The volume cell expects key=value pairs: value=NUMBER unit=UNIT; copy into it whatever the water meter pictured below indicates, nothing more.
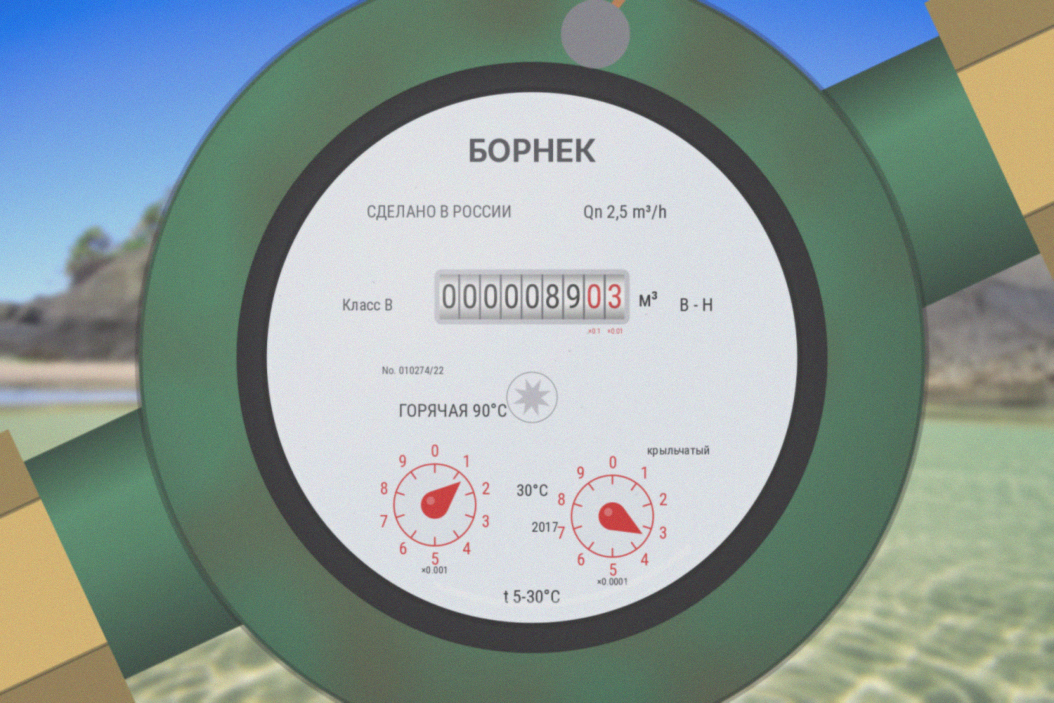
value=89.0313 unit=m³
